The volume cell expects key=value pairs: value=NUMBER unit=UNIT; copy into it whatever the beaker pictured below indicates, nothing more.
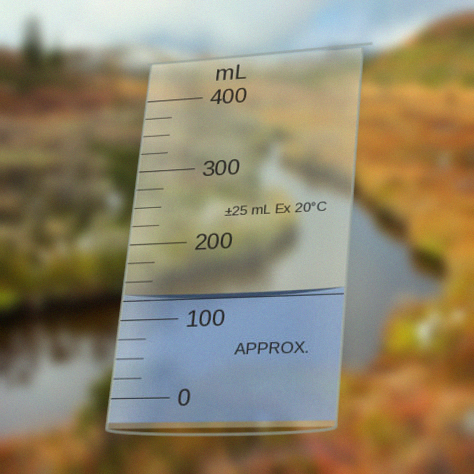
value=125 unit=mL
